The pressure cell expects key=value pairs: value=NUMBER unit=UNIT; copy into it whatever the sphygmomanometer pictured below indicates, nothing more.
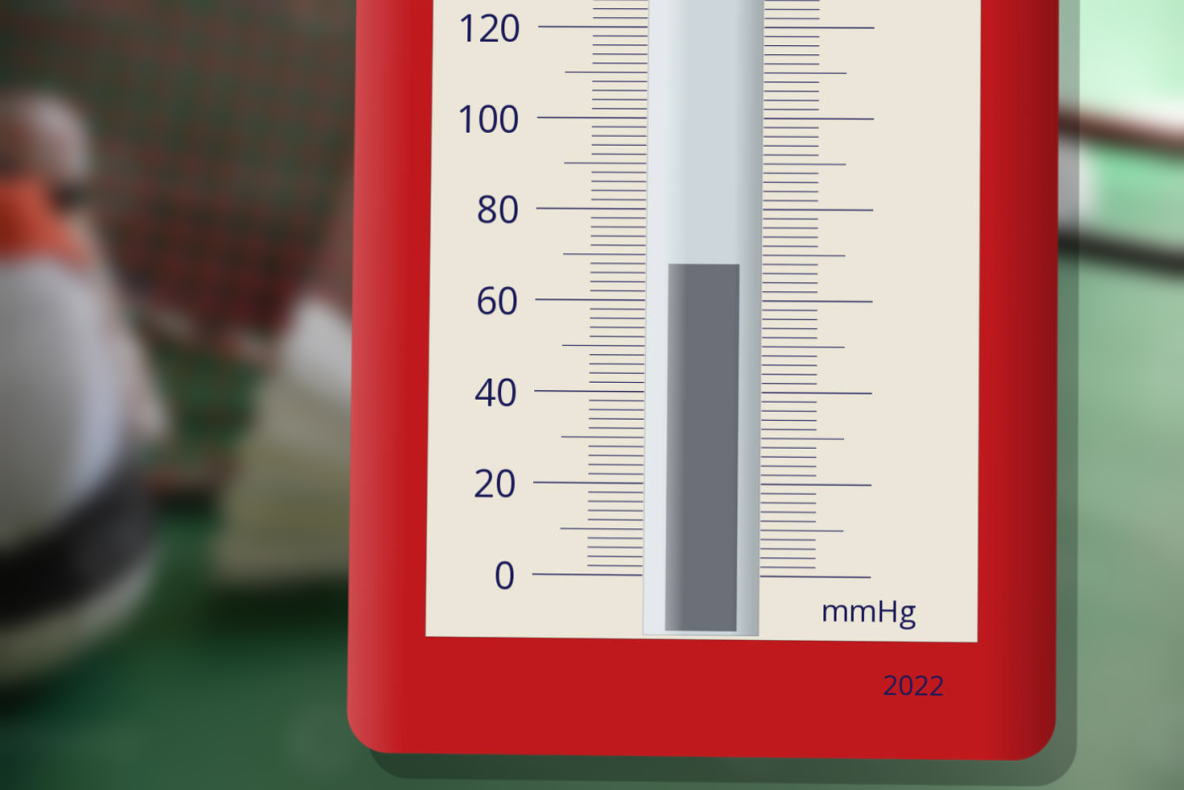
value=68 unit=mmHg
